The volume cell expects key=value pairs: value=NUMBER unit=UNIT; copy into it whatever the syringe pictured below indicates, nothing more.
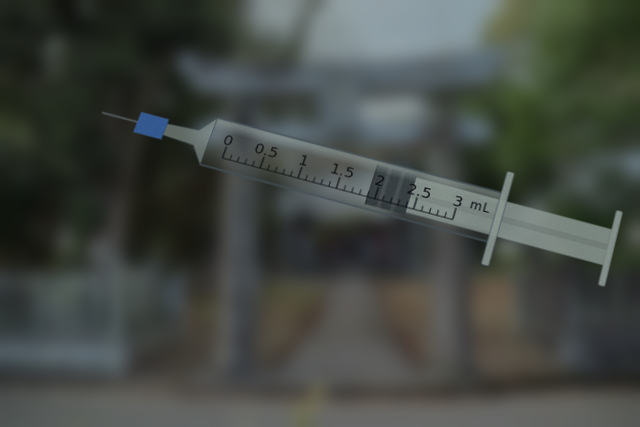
value=1.9 unit=mL
